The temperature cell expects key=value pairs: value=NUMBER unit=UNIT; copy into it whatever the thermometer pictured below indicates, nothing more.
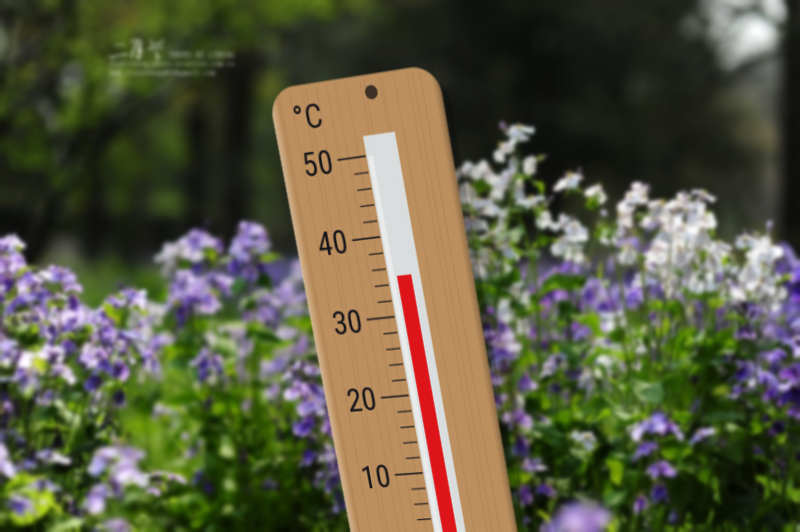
value=35 unit=°C
